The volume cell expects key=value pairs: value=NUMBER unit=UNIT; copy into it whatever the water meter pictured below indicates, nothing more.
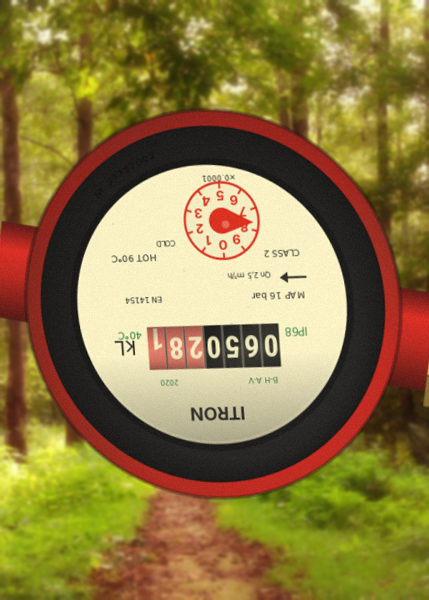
value=650.2807 unit=kL
